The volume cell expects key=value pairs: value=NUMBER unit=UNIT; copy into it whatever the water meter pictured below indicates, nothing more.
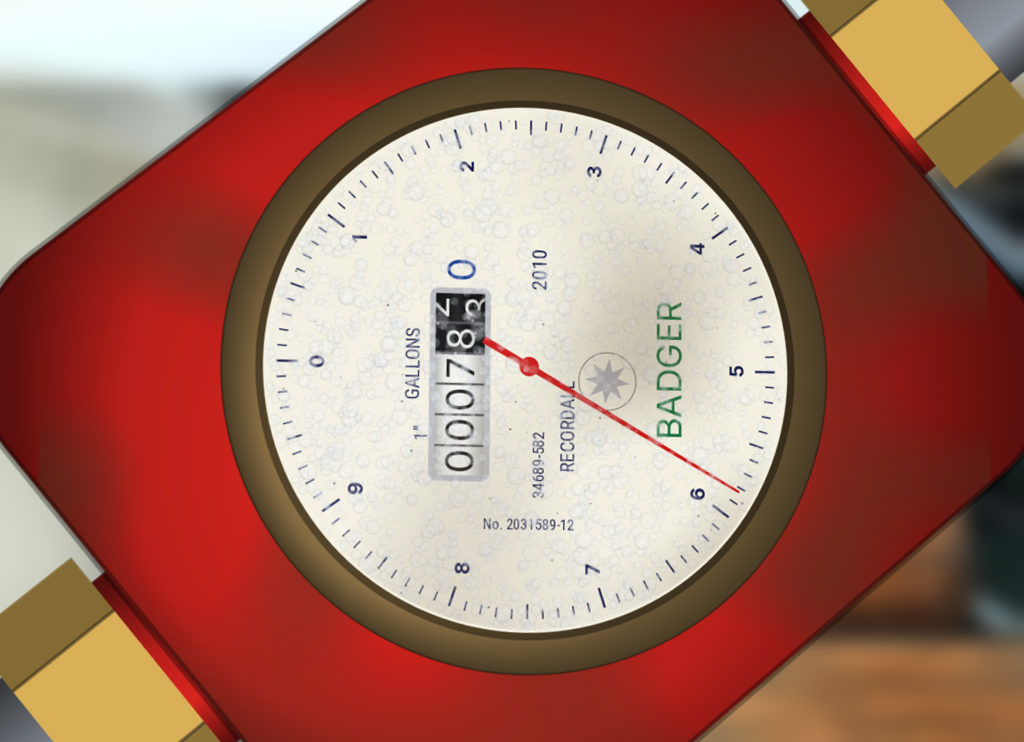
value=7825.8 unit=gal
